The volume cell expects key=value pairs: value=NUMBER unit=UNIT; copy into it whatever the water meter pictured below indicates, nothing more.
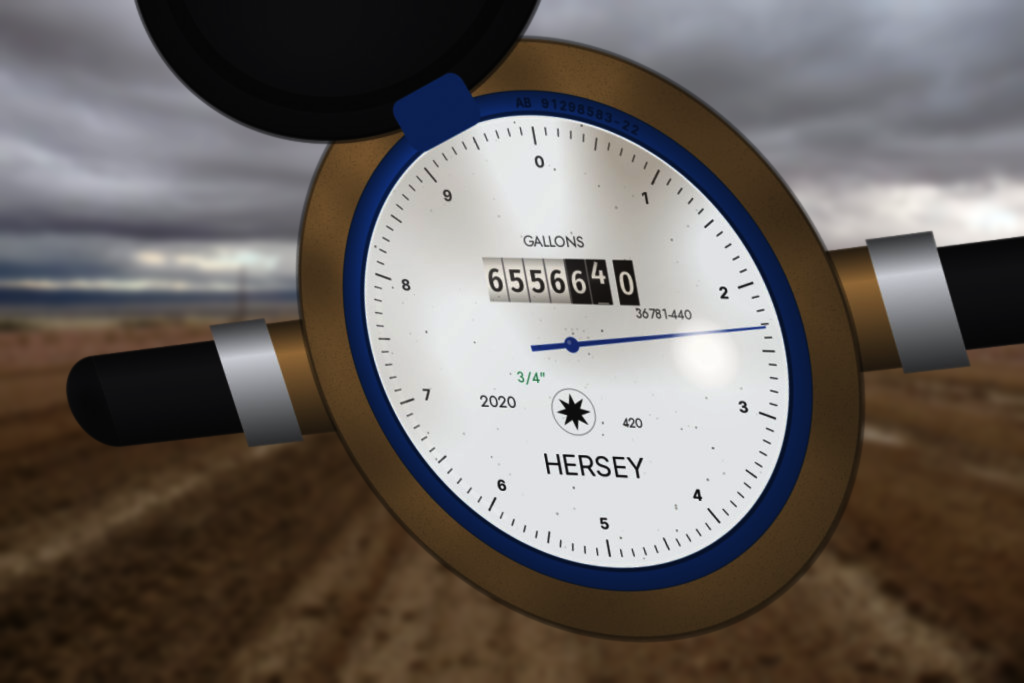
value=6556642.3 unit=gal
